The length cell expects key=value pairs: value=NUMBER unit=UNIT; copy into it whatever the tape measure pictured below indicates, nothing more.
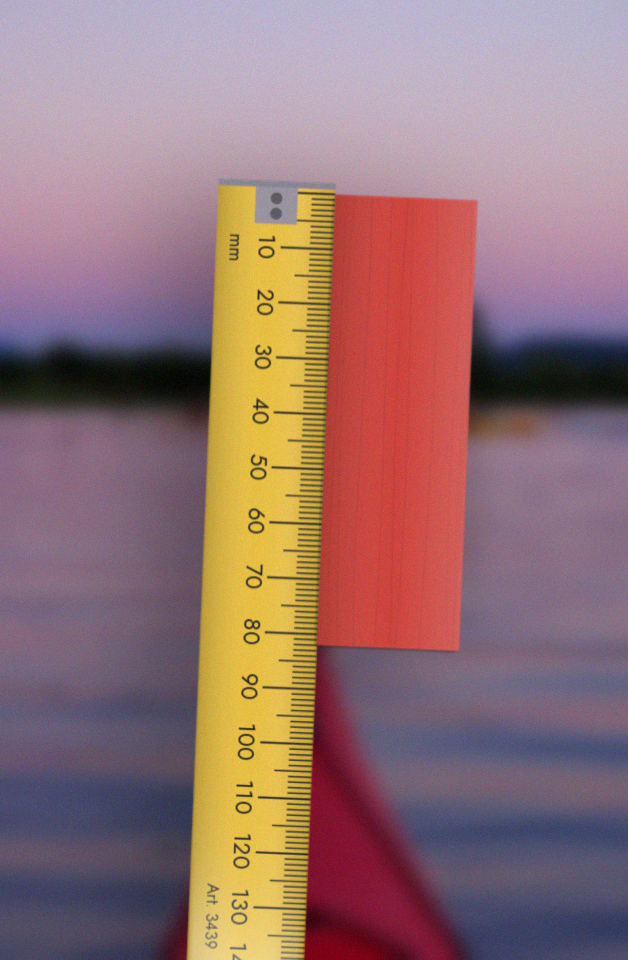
value=82 unit=mm
